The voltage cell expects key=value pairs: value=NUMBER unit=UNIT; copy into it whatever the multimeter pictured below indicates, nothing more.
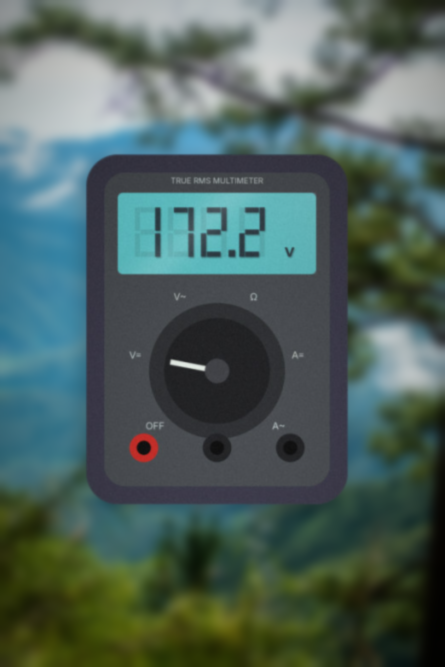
value=172.2 unit=V
